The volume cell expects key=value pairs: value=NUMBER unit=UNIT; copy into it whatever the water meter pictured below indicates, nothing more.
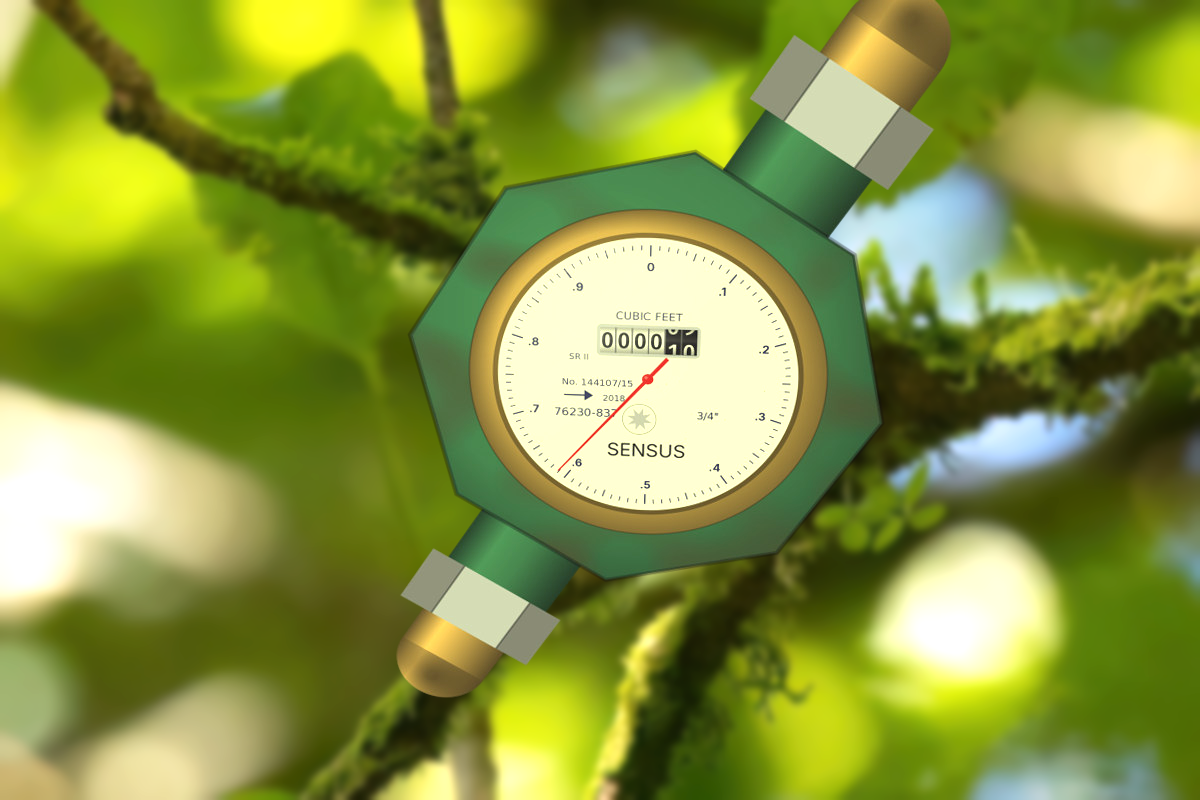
value=9.61 unit=ft³
